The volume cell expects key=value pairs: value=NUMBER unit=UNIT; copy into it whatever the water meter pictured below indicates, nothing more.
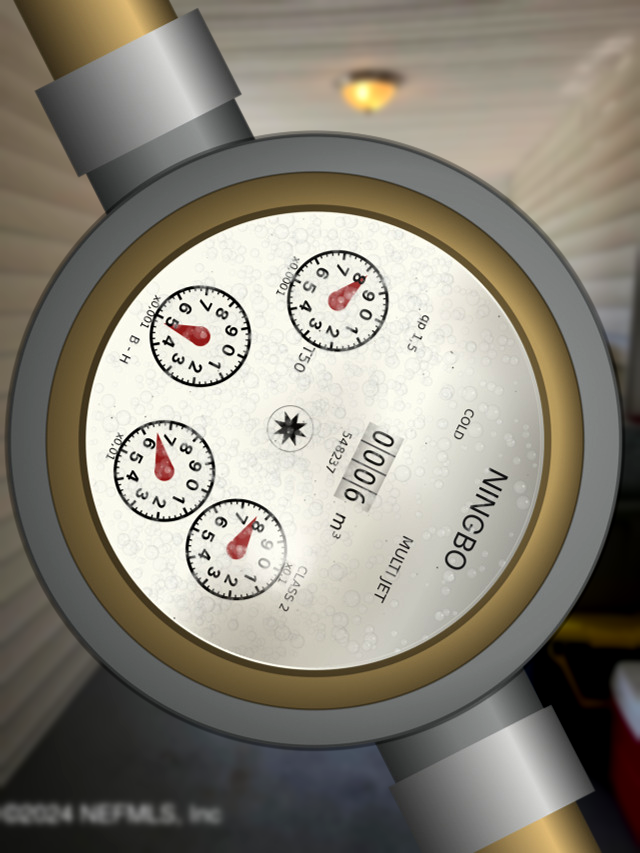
value=6.7648 unit=m³
